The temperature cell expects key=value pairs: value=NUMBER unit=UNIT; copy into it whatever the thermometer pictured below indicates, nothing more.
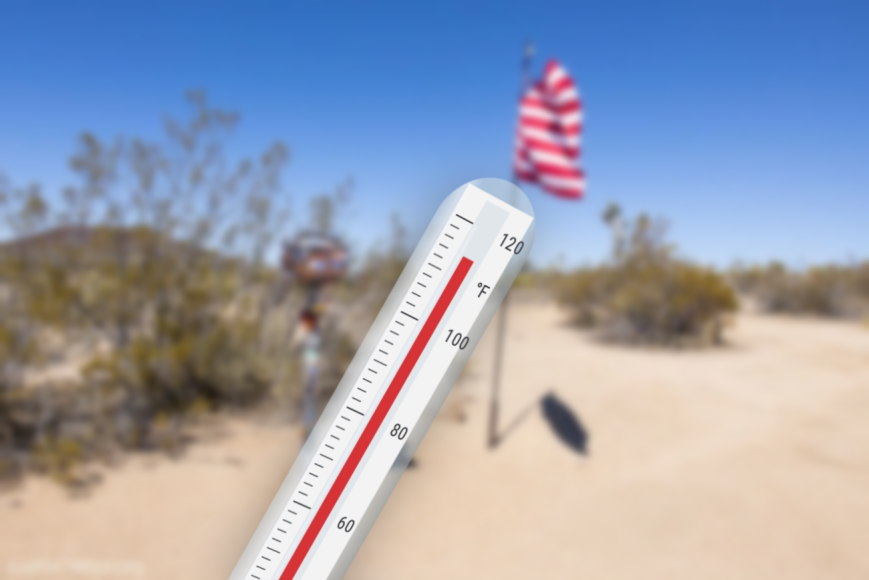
value=114 unit=°F
